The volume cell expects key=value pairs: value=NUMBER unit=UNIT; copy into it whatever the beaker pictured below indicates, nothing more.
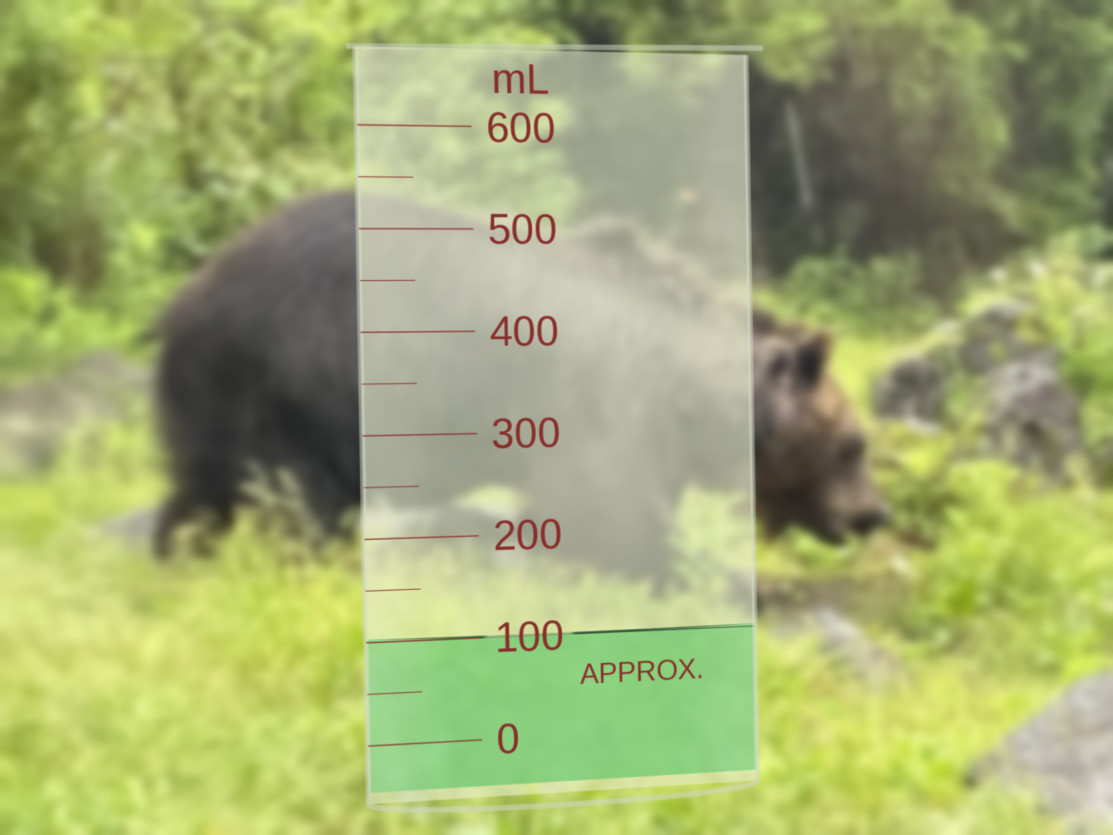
value=100 unit=mL
